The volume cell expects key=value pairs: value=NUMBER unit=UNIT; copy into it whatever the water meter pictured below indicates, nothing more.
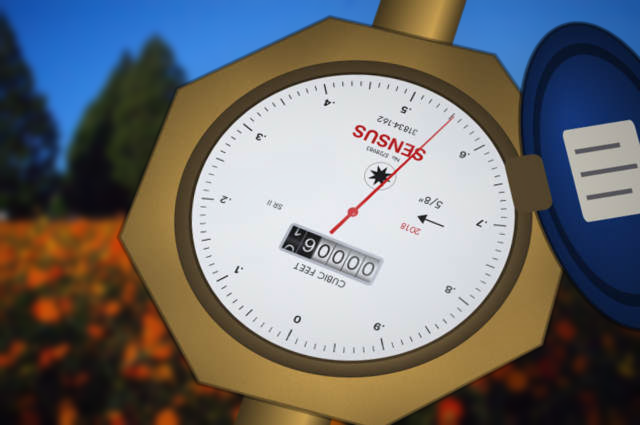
value=60.55 unit=ft³
